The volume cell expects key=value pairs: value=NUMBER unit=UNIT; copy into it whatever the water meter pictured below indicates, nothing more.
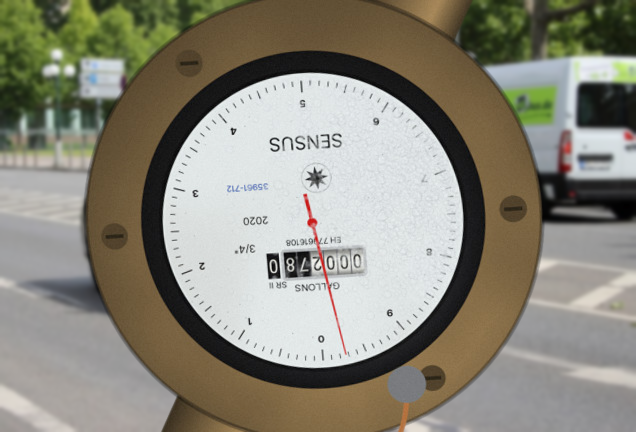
value=2779.7 unit=gal
